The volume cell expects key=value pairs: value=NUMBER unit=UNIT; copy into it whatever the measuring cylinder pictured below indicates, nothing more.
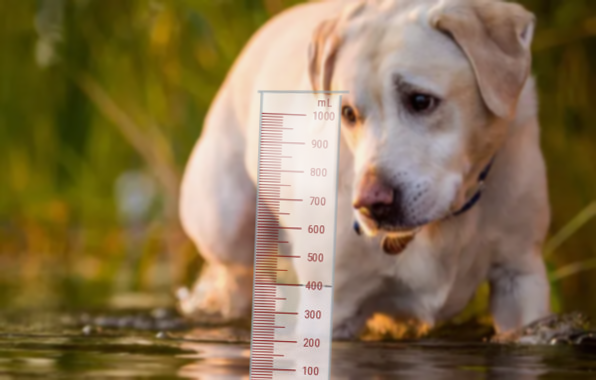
value=400 unit=mL
